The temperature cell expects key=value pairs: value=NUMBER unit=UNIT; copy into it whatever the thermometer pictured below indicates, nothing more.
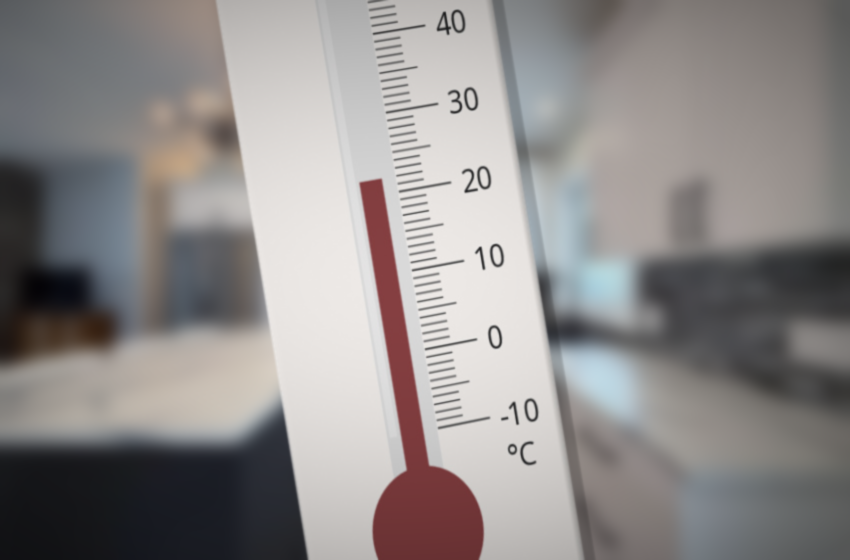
value=22 unit=°C
